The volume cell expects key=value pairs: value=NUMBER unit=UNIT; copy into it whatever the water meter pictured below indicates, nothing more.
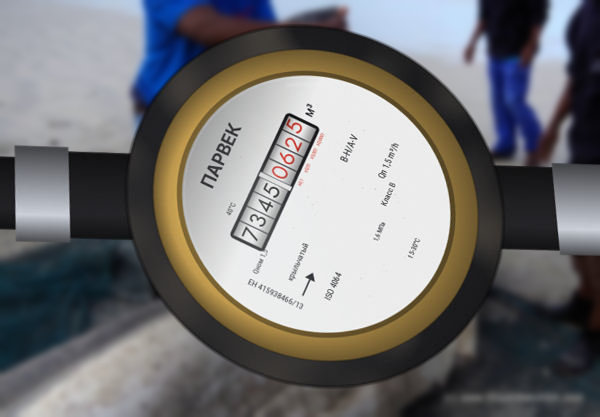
value=7345.0625 unit=m³
